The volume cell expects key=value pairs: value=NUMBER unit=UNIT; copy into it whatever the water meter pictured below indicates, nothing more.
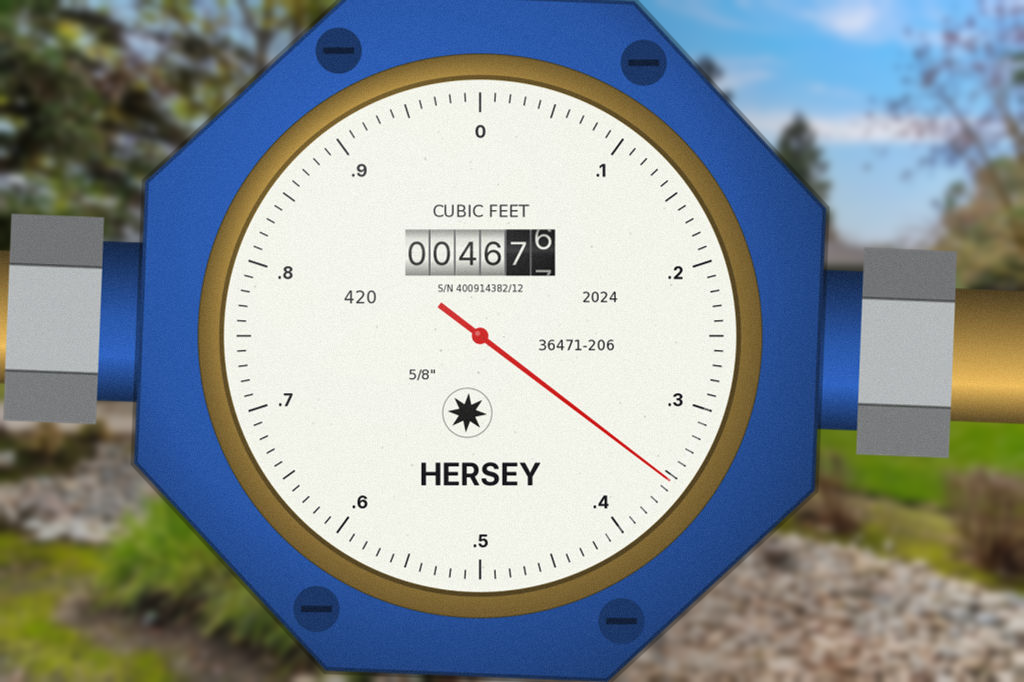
value=4676.35 unit=ft³
